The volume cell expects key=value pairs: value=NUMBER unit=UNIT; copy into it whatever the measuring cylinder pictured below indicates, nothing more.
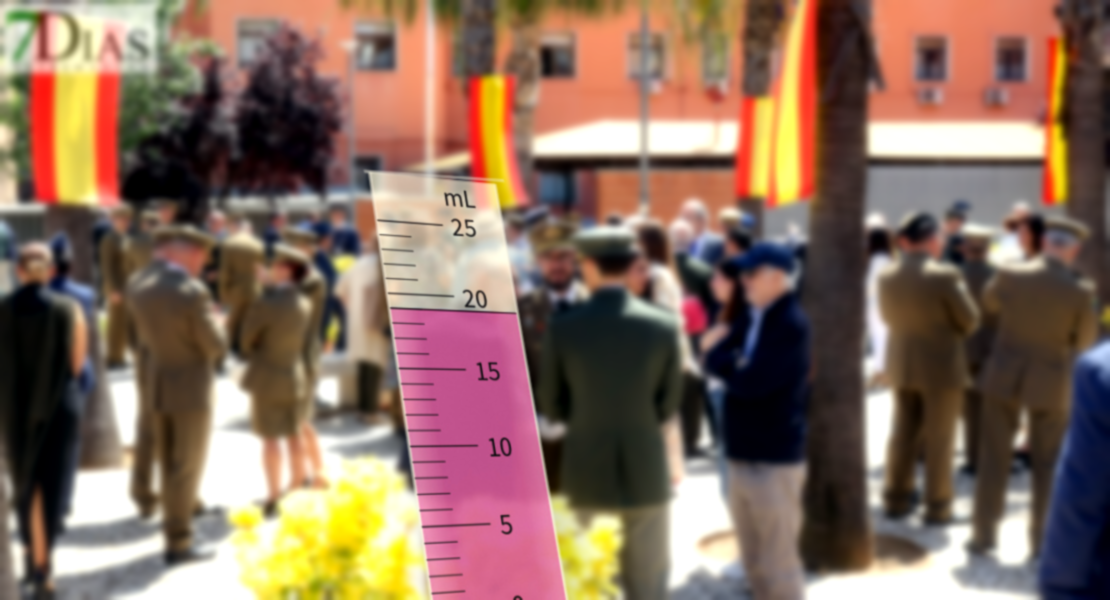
value=19 unit=mL
